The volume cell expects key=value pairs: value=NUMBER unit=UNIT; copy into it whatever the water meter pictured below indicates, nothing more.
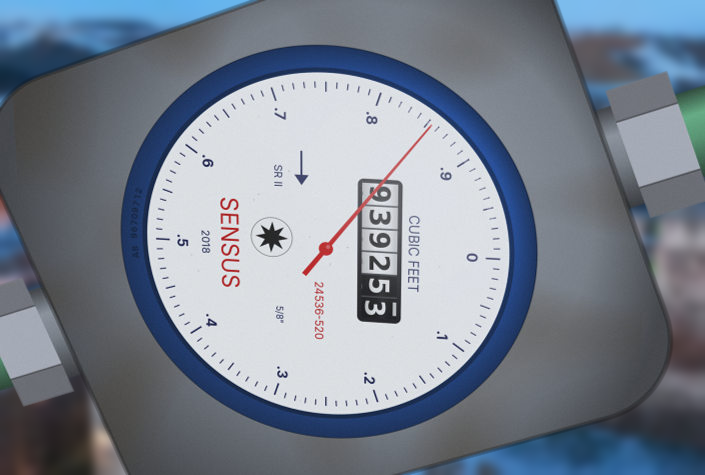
value=939252.85 unit=ft³
